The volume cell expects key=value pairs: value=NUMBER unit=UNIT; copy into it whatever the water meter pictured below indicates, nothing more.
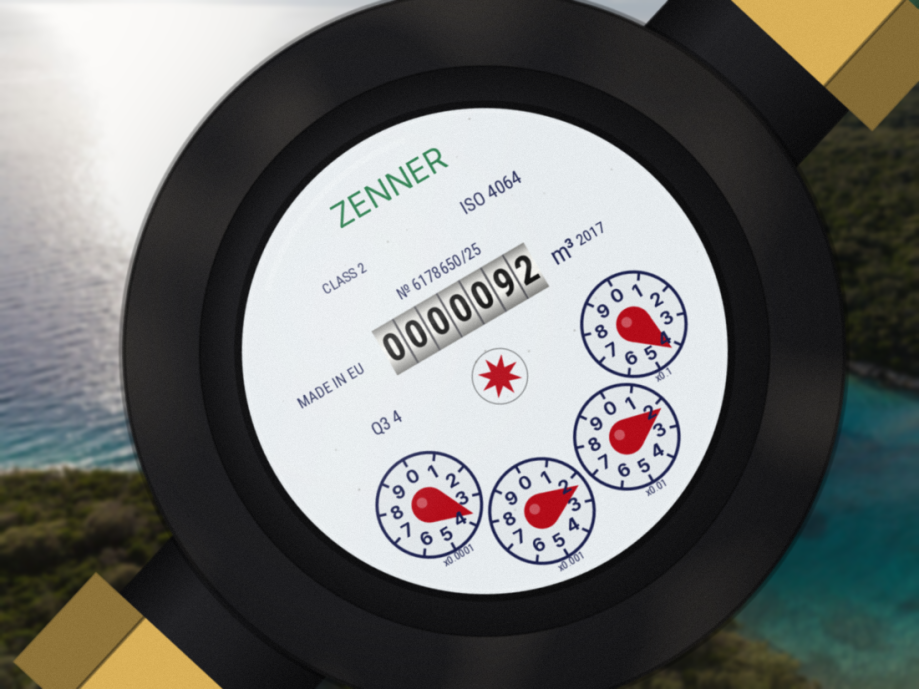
value=92.4223 unit=m³
